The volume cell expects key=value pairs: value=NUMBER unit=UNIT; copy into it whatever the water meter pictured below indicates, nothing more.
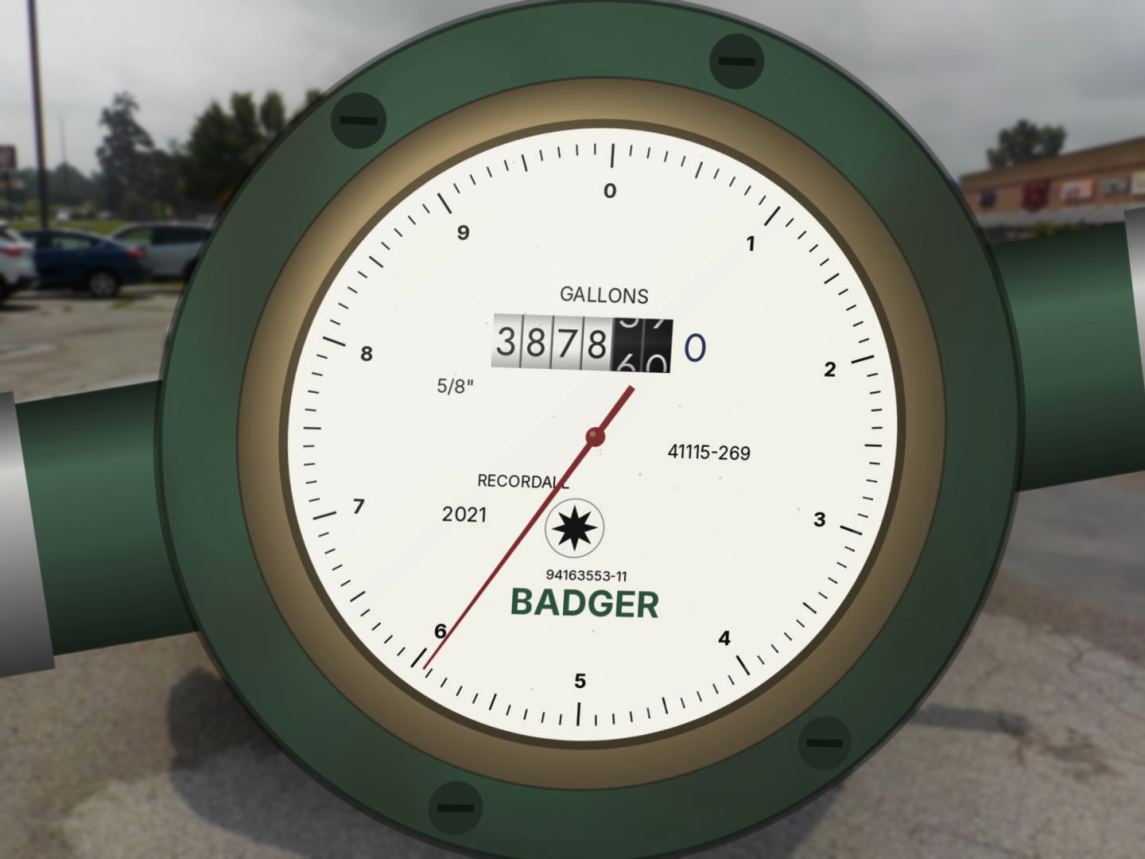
value=3878595.9 unit=gal
